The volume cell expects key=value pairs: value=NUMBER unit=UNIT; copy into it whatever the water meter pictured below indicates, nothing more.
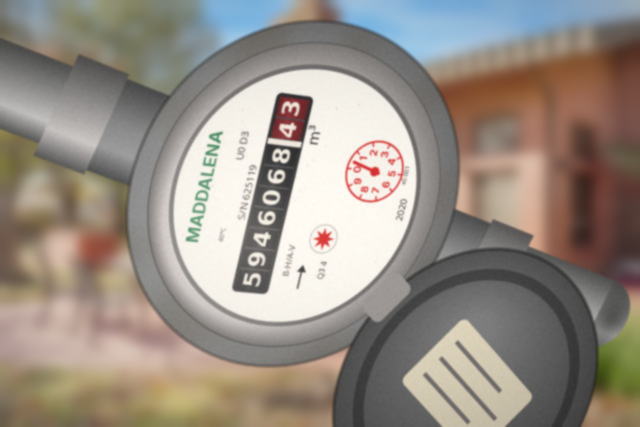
value=5946068.430 unit=m³
